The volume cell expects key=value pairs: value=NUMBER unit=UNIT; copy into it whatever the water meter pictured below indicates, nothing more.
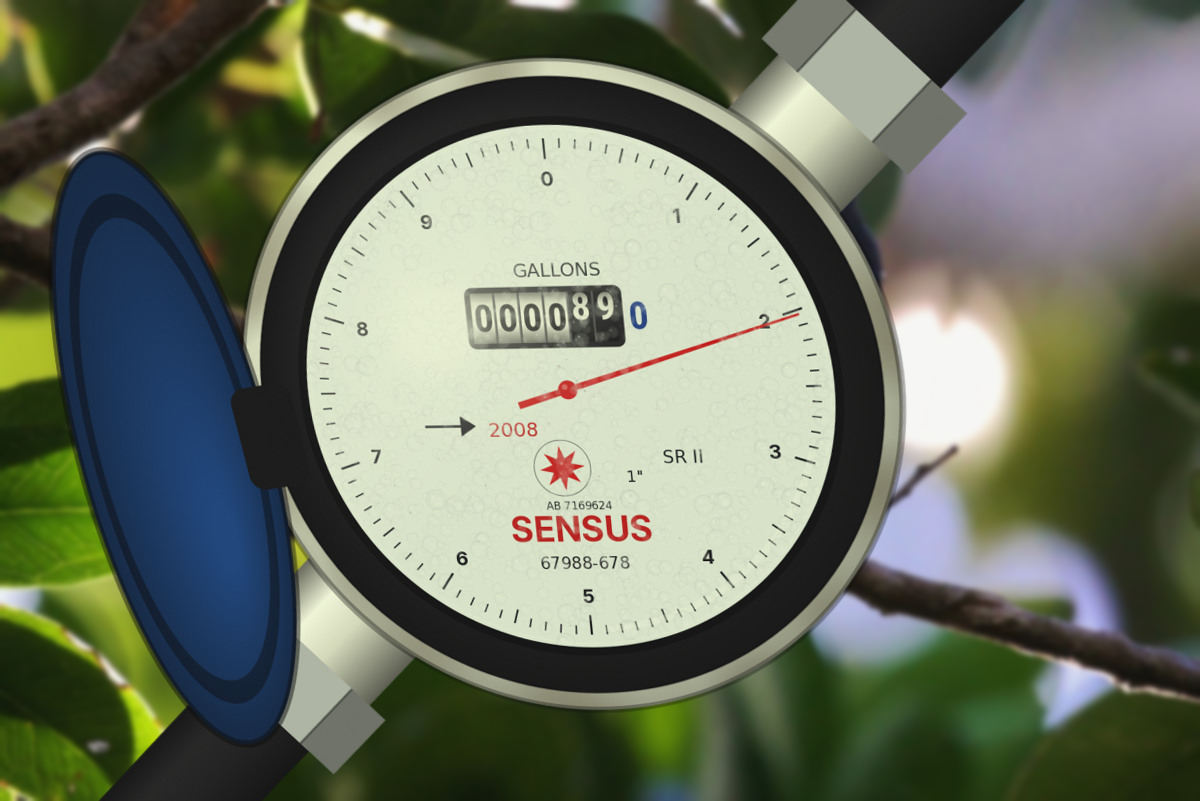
value=892.0 unit=gal
